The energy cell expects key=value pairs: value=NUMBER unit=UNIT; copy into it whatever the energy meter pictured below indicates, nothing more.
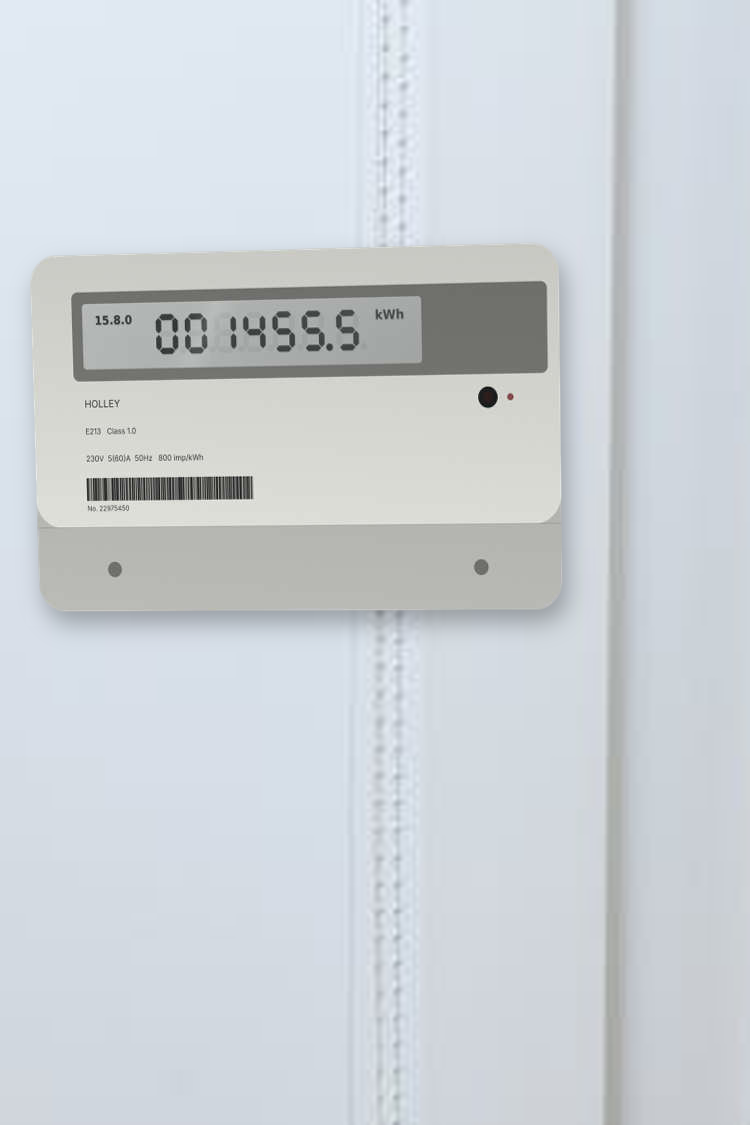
value=1455.5 unit=kWh
